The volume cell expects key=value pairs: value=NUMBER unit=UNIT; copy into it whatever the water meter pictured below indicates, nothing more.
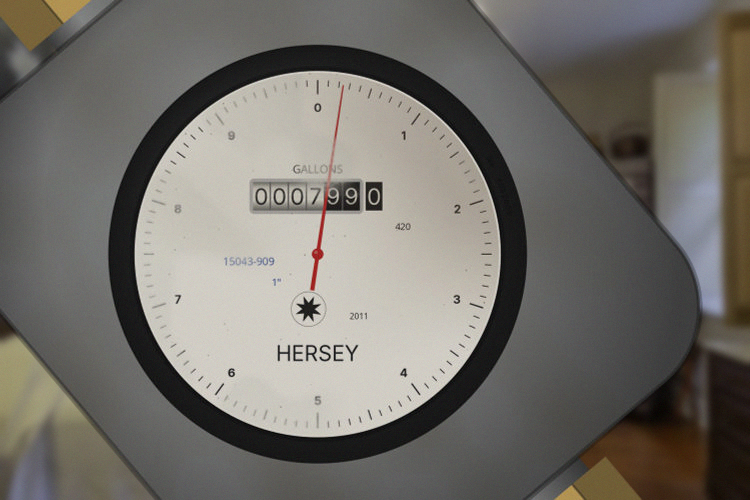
value=7990.2 unit=gal
